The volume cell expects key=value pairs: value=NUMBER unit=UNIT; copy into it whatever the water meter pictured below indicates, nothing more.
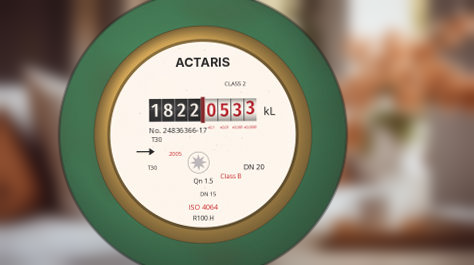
value=1822.0533 unit=kL
